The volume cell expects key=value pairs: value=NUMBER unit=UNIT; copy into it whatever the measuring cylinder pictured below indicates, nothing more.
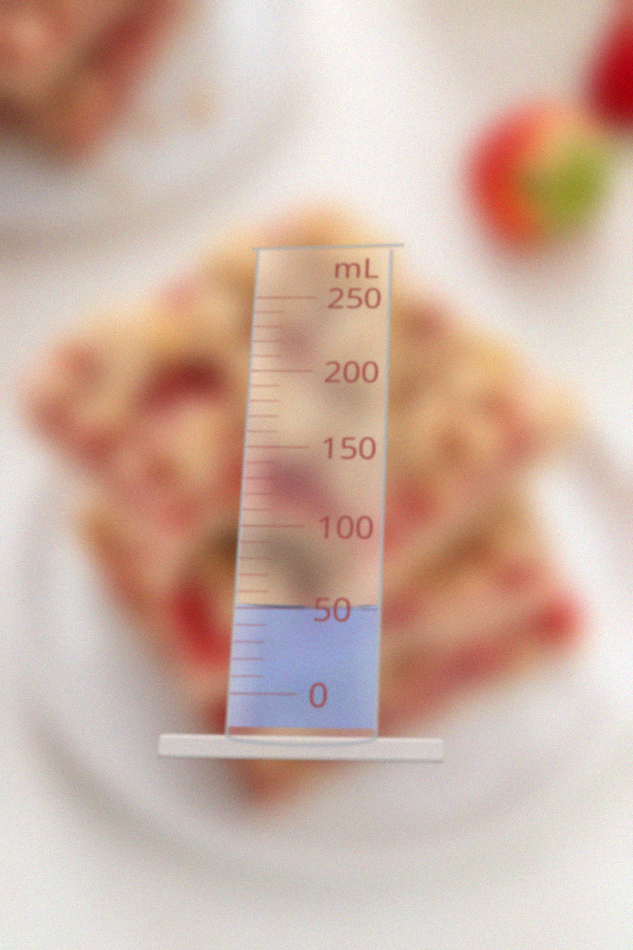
value=50 unit=mL
